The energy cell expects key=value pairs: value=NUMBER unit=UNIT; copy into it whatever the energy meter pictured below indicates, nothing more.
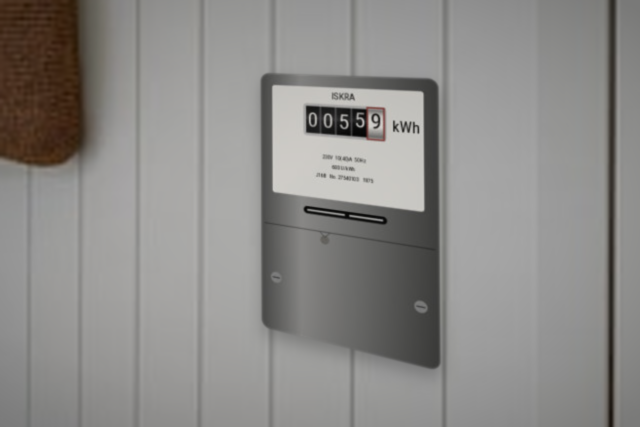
value=55.9 unit=kWh
